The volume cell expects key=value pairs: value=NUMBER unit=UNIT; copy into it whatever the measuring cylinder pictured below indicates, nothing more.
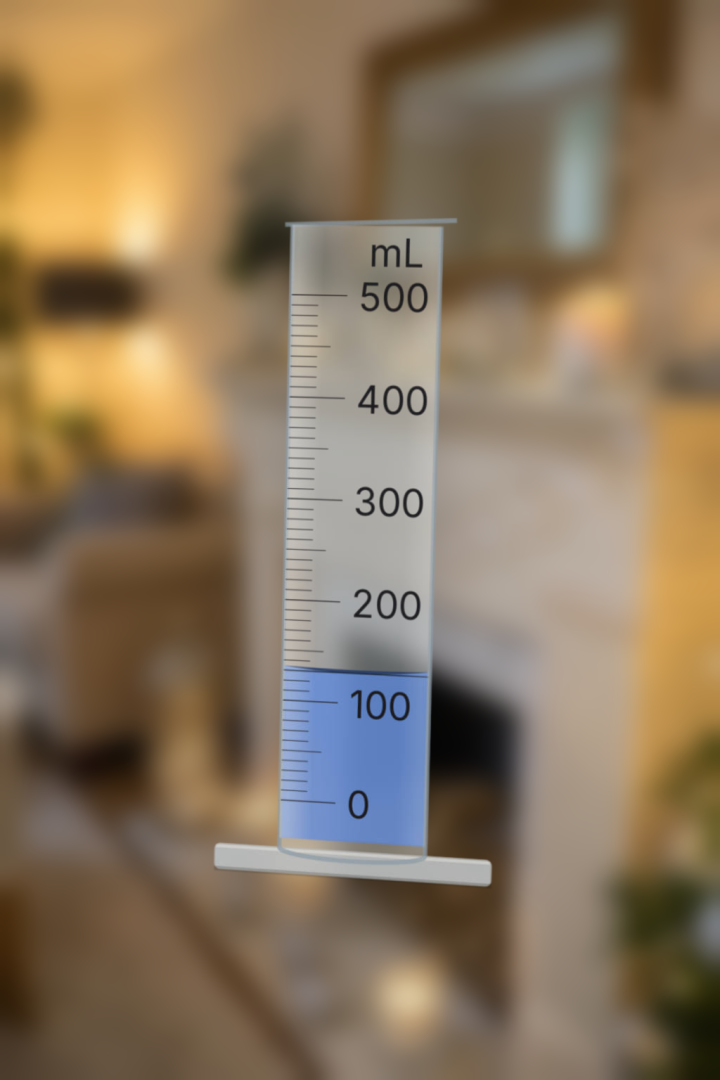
value=130 unit=mL
